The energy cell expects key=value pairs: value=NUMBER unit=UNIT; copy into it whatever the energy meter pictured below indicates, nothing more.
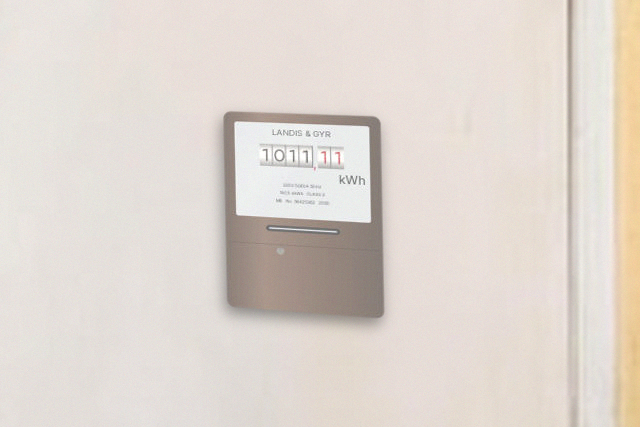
value=1011.11 unit=kWh
